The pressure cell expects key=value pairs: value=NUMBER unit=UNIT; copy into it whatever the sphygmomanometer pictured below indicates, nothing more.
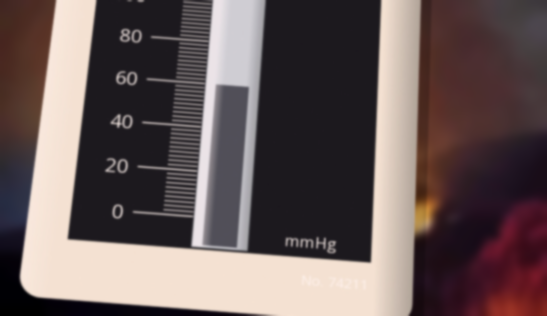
value=60 unit=mmHg
